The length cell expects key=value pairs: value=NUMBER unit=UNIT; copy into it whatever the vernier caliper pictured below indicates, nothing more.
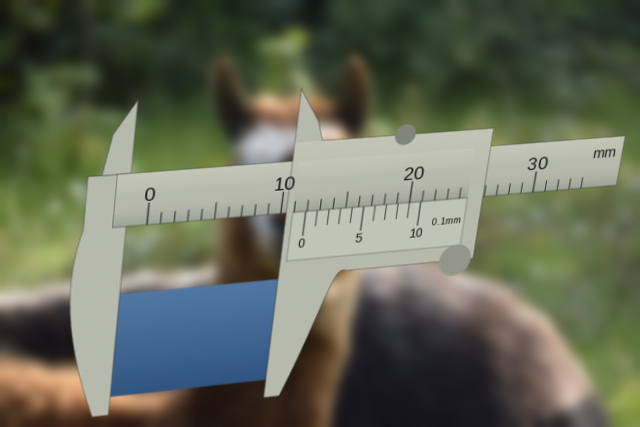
value=11.9 unit=mm
